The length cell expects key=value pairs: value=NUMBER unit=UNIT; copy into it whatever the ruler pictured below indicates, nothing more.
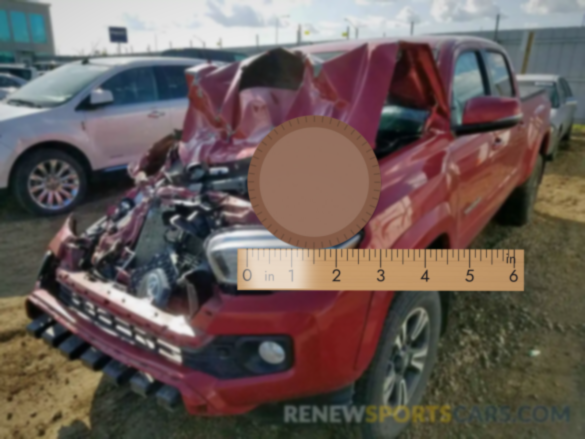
value=3 unit=in
